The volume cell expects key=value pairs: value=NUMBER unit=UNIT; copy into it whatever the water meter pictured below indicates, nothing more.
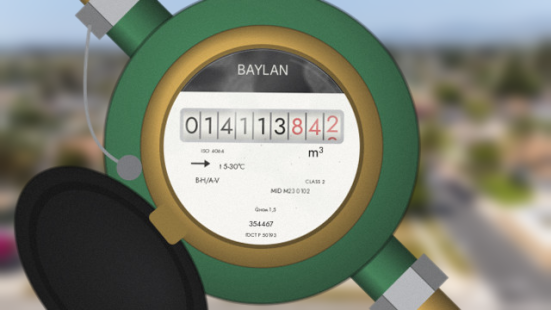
value=14113.842 unit=m³
